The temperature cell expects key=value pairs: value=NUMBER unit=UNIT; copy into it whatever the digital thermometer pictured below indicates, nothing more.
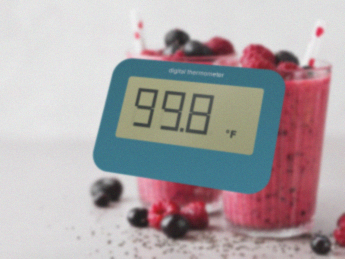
value=99.8 unit=°F
